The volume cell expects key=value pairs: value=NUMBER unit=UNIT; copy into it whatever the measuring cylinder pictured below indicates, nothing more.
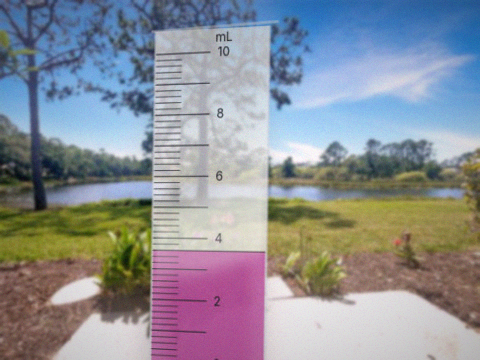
value=3.6 unit=mL
